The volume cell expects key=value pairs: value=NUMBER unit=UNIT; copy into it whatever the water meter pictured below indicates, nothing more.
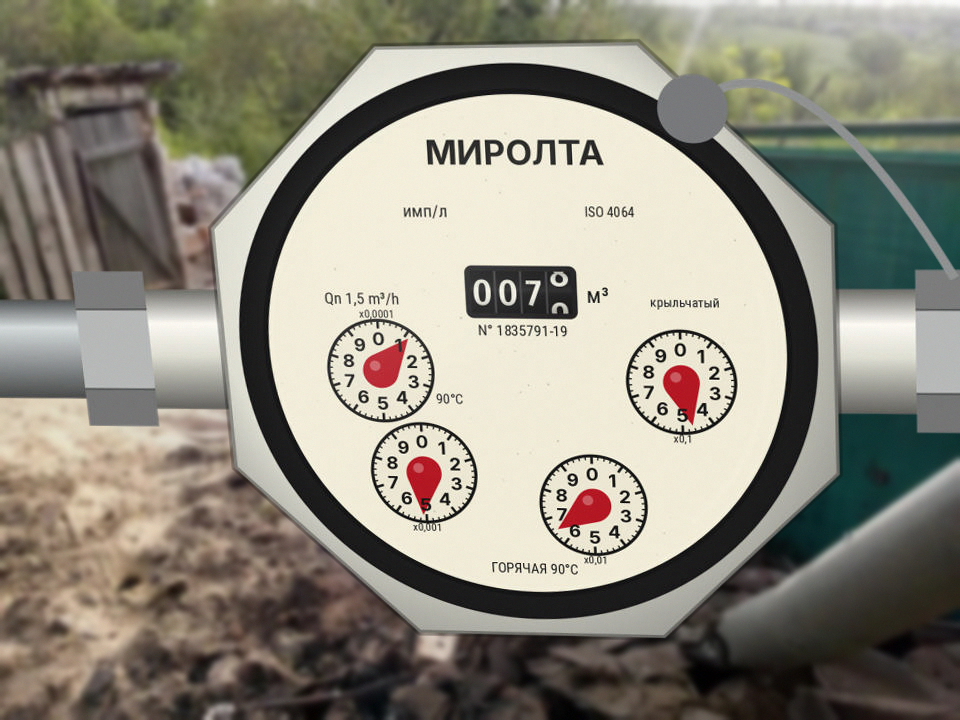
value=78.4651 unit=m³
